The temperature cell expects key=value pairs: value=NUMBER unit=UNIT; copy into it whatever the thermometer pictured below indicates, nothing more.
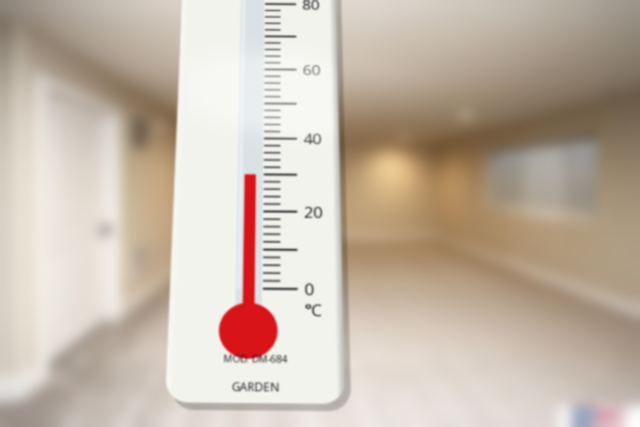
value=30 unit=°C
